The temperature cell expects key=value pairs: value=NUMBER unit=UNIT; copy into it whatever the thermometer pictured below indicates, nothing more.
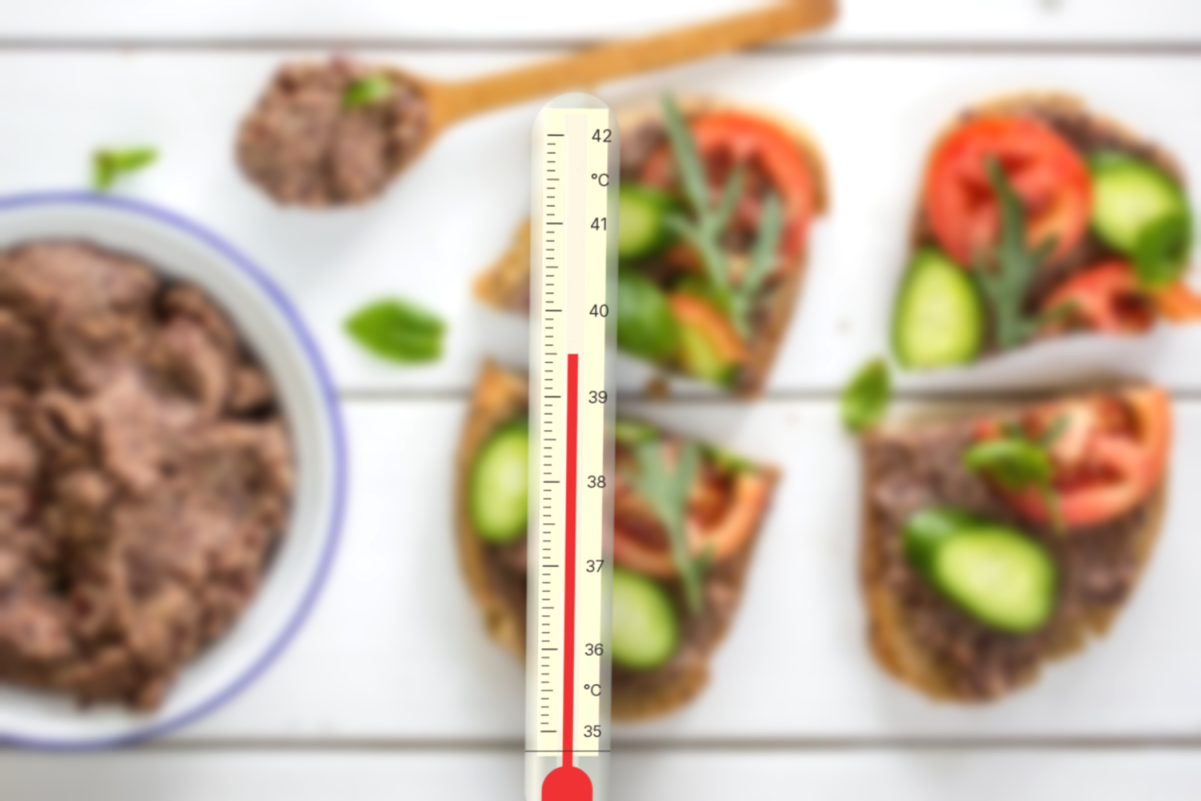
value=39.5 unit=°C
